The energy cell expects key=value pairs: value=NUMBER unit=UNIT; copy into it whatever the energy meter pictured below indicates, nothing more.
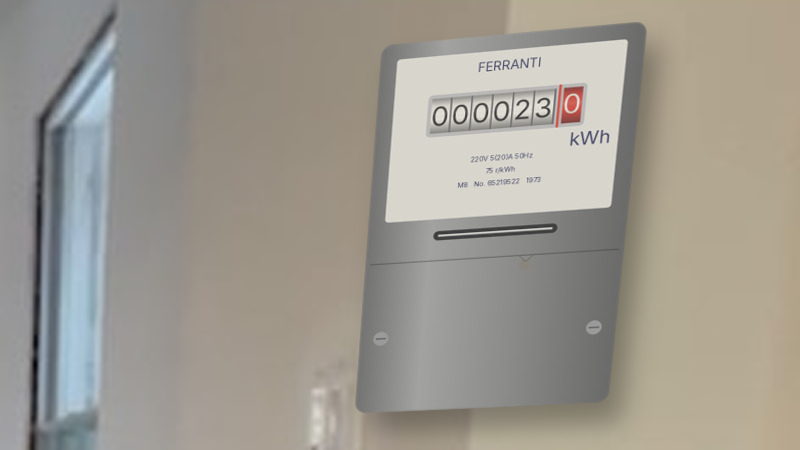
value=23.0 unit=kWh
